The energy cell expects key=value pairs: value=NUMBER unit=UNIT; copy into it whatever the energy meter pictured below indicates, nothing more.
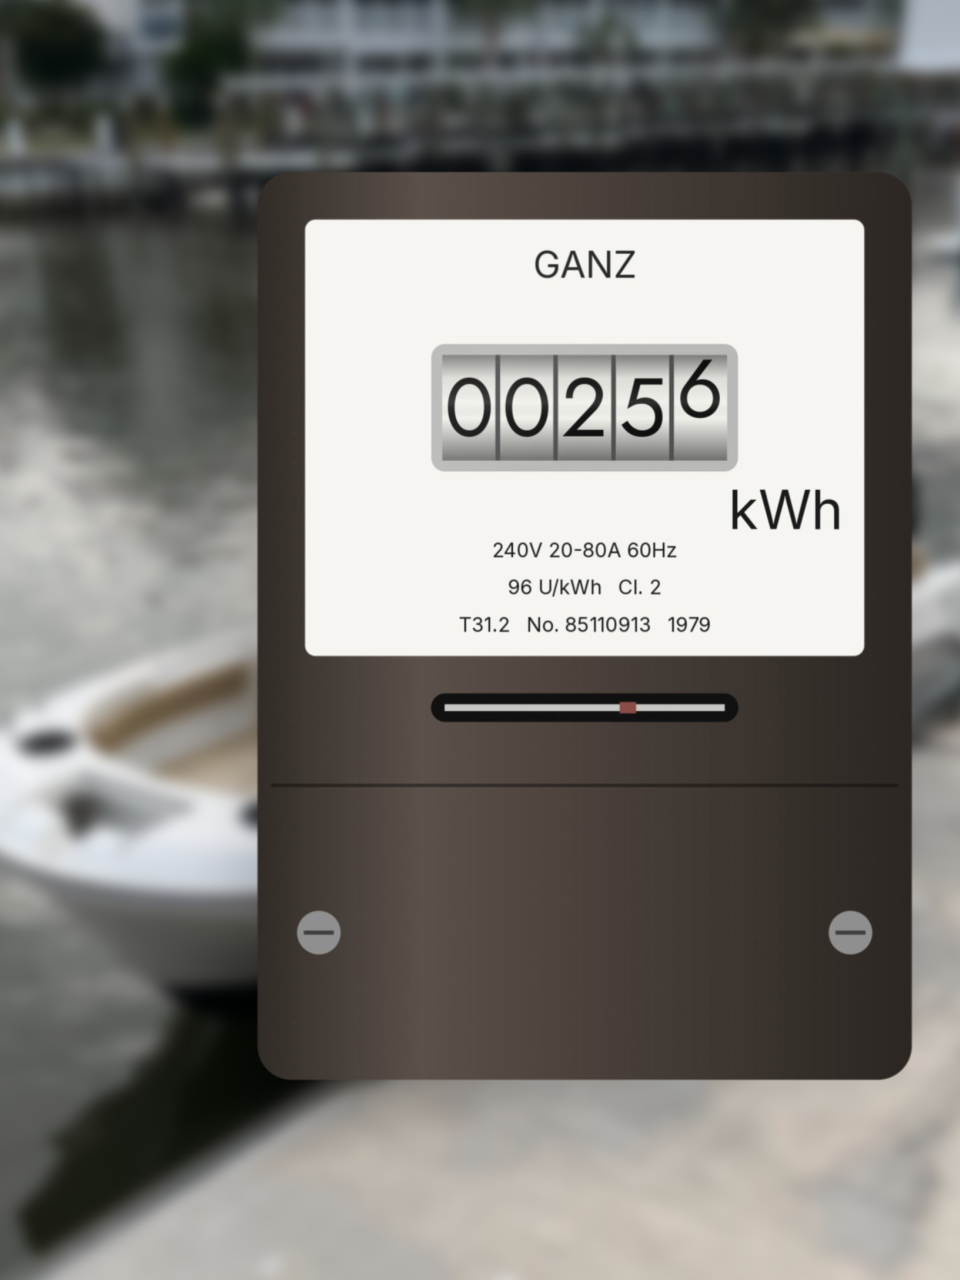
value=256 unit=kWh
